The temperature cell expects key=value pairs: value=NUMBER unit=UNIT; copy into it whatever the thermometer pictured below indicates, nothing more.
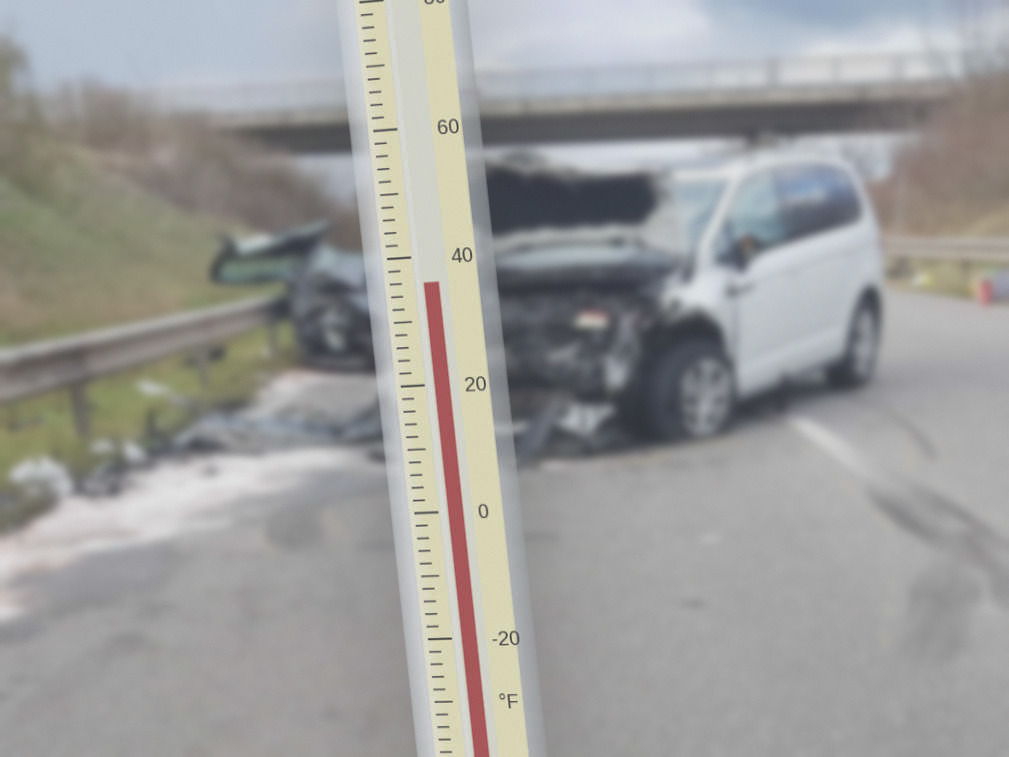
value=36 unit=°F
